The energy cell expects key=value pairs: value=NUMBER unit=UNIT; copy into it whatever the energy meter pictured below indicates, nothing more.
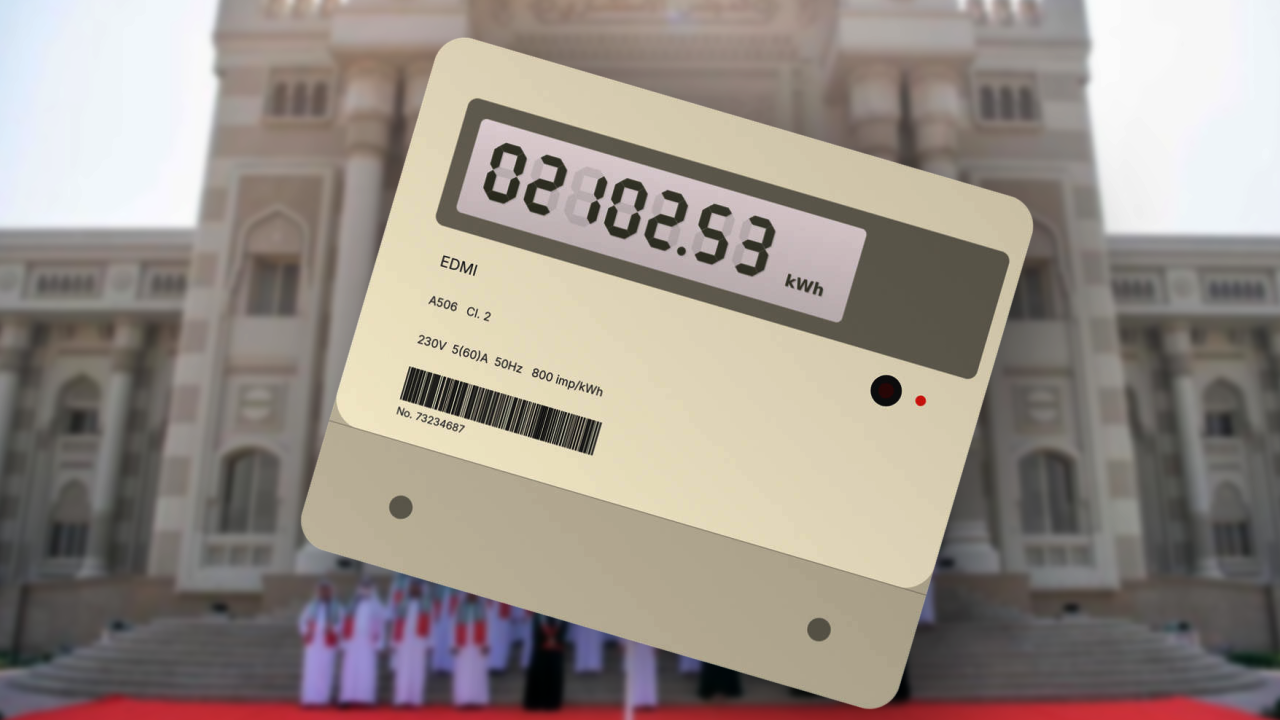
value=2102.53 unit=kWh
